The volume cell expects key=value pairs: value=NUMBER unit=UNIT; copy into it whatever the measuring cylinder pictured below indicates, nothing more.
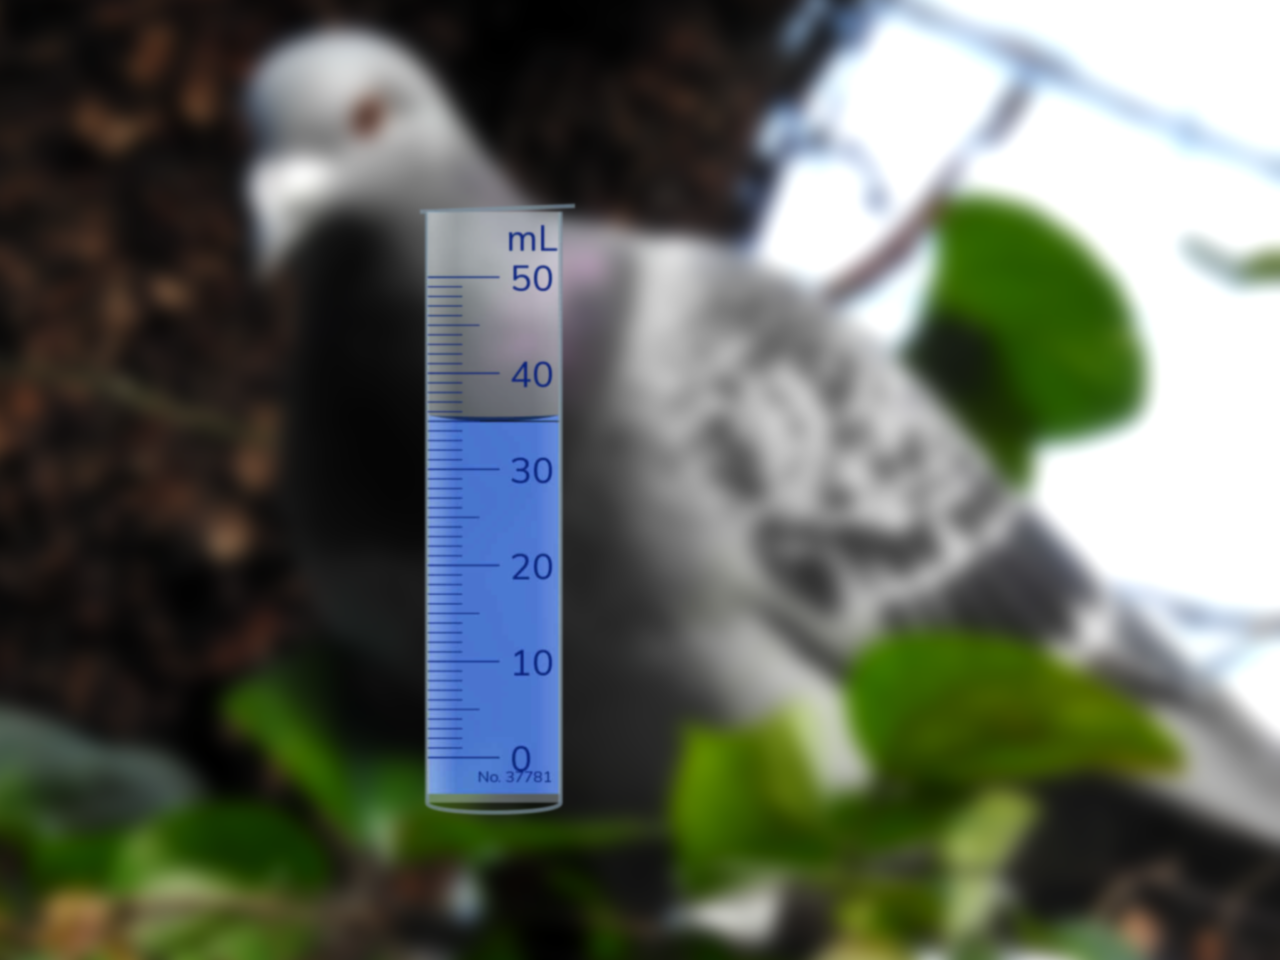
value=35 unit=mL
